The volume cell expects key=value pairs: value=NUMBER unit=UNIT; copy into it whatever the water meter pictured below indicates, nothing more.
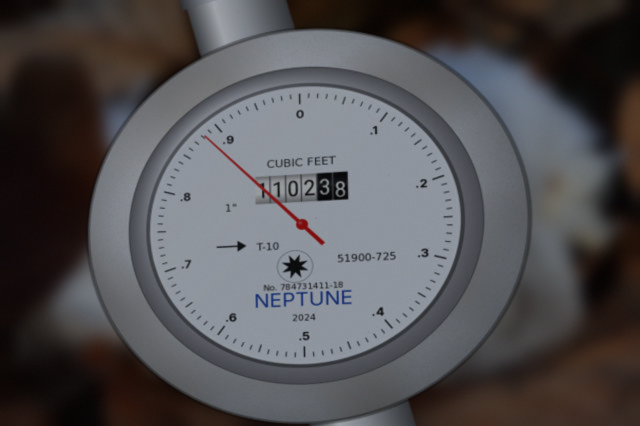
value=110237.88 unit=ft³
